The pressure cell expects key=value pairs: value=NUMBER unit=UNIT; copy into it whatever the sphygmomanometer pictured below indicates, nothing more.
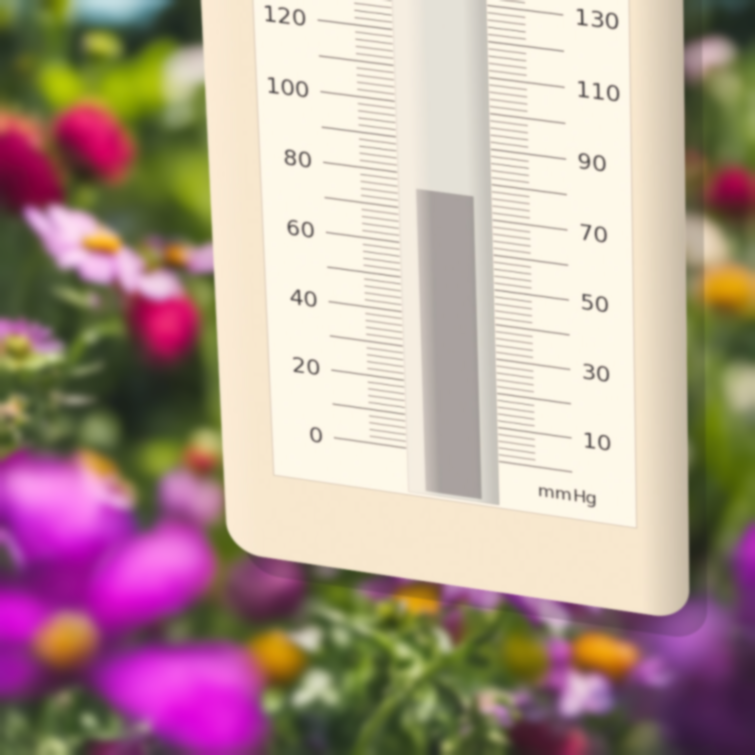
value=76 unit=mmHg
